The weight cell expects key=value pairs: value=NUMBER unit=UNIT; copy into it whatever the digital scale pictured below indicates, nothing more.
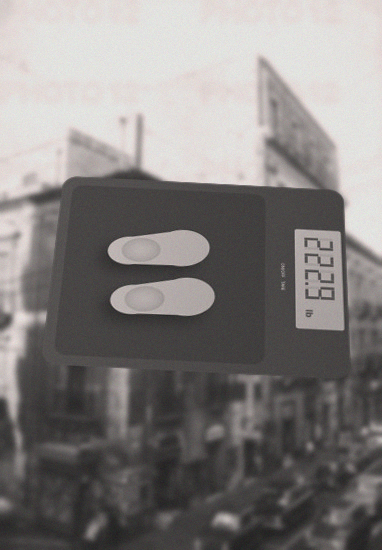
value=222.9 unit=lb
